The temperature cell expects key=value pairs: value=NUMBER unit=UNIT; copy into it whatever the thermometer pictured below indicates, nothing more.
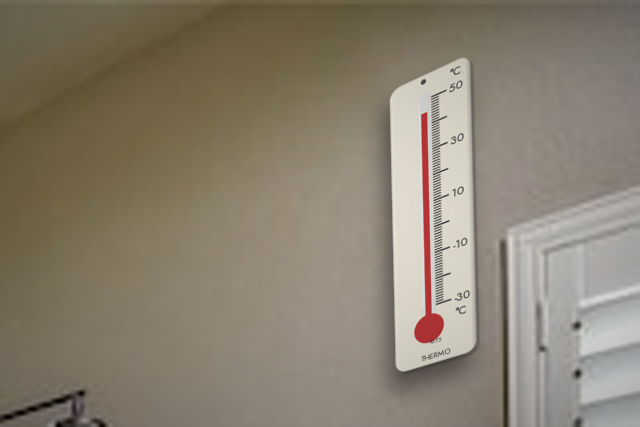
value=45 unit=°C
